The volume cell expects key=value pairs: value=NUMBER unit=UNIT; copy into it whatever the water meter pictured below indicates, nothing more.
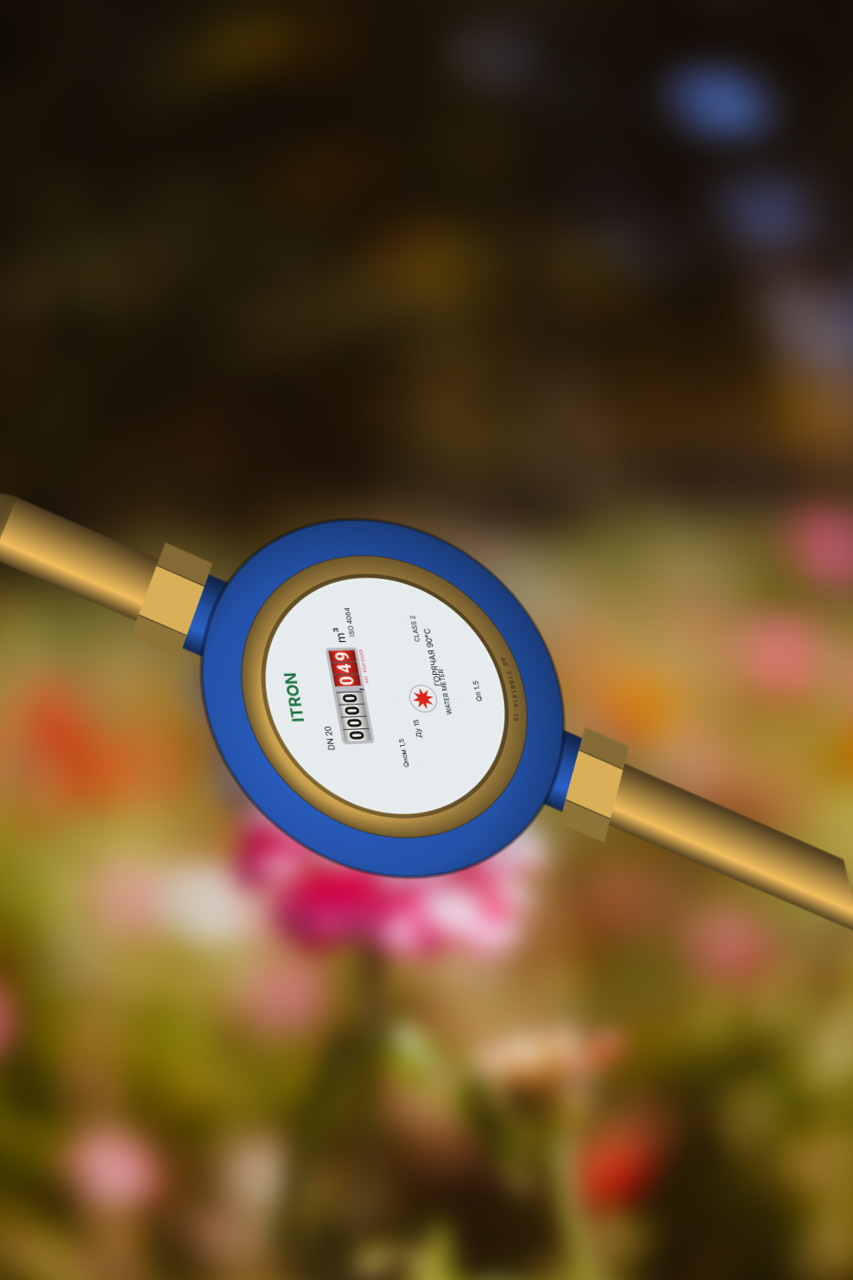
value=0.049 unit=m³
